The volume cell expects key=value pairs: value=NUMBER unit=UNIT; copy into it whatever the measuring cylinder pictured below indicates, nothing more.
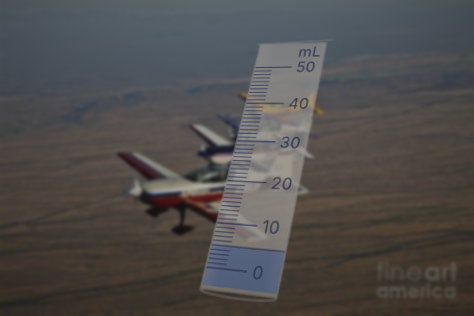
value=5 unit=mL
